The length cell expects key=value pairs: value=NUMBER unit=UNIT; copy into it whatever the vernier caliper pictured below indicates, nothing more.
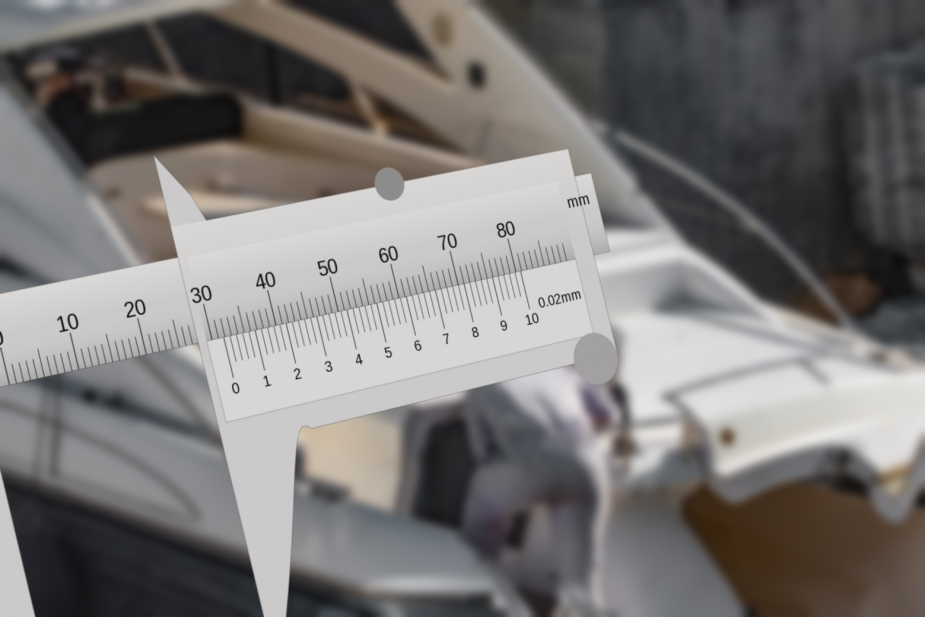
value=31.8 unit=mm
